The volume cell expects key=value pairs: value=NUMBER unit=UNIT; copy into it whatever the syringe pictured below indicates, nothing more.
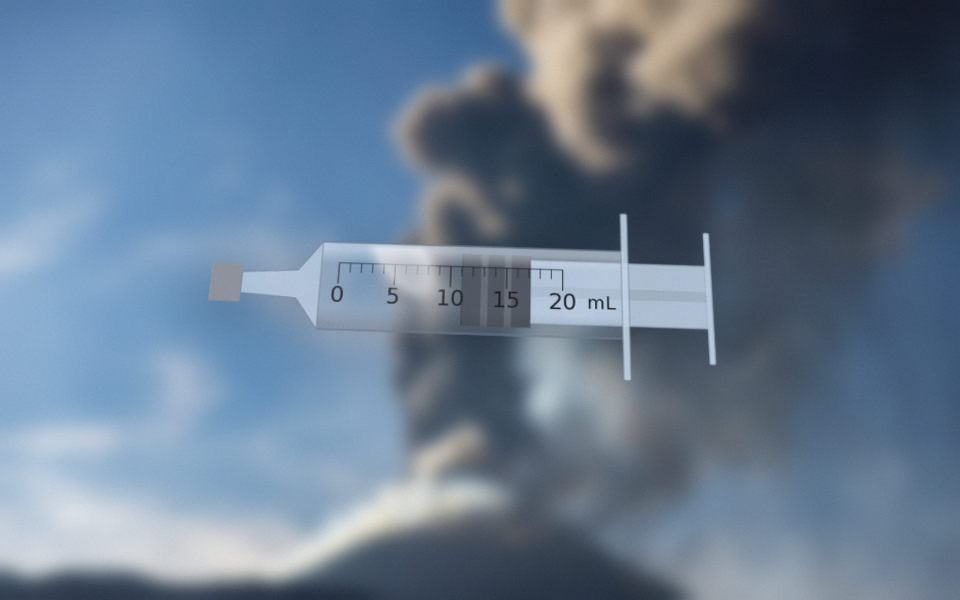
value=11 unit=mL
